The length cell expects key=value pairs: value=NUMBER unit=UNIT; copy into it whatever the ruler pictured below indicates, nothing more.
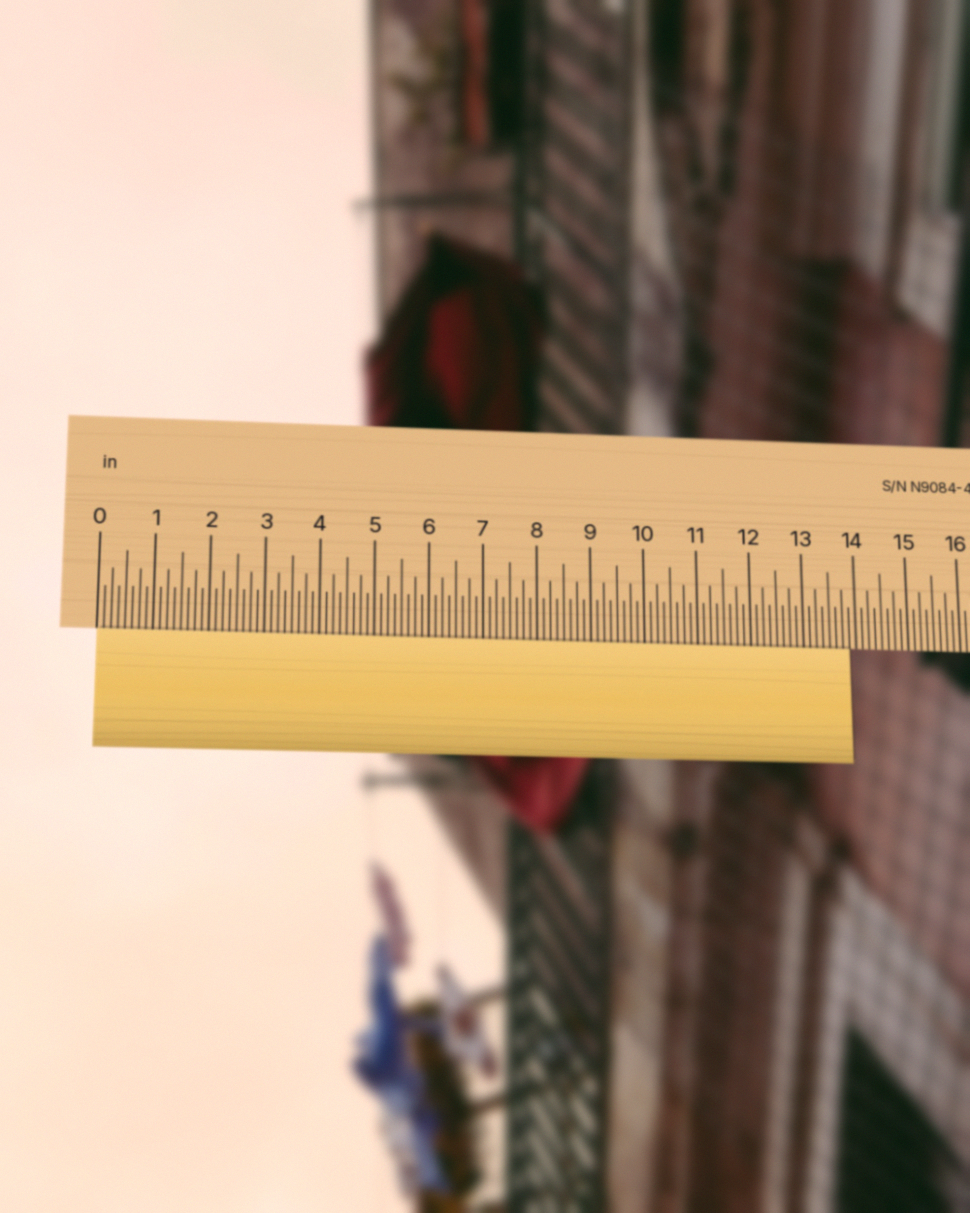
value=13.875 unit=in
